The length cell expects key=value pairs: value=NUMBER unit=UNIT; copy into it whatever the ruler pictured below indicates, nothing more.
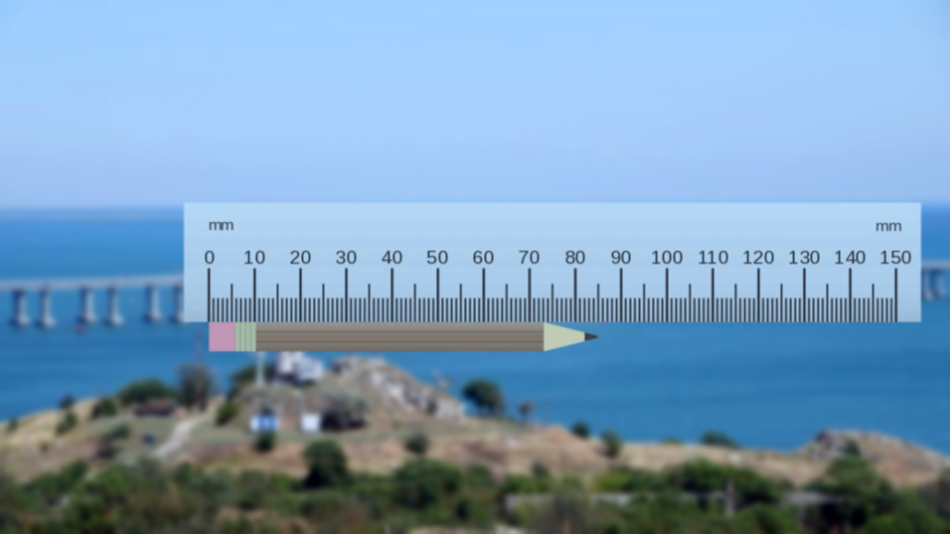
value=85 unit=mm
